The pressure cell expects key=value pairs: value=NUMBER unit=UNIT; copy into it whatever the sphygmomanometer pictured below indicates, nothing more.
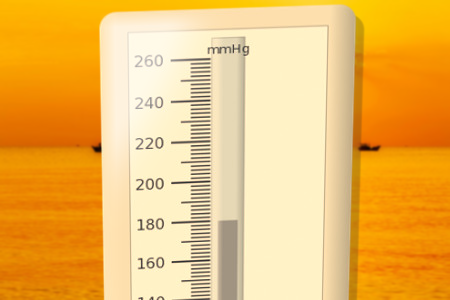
value=180 unit=mmHg
